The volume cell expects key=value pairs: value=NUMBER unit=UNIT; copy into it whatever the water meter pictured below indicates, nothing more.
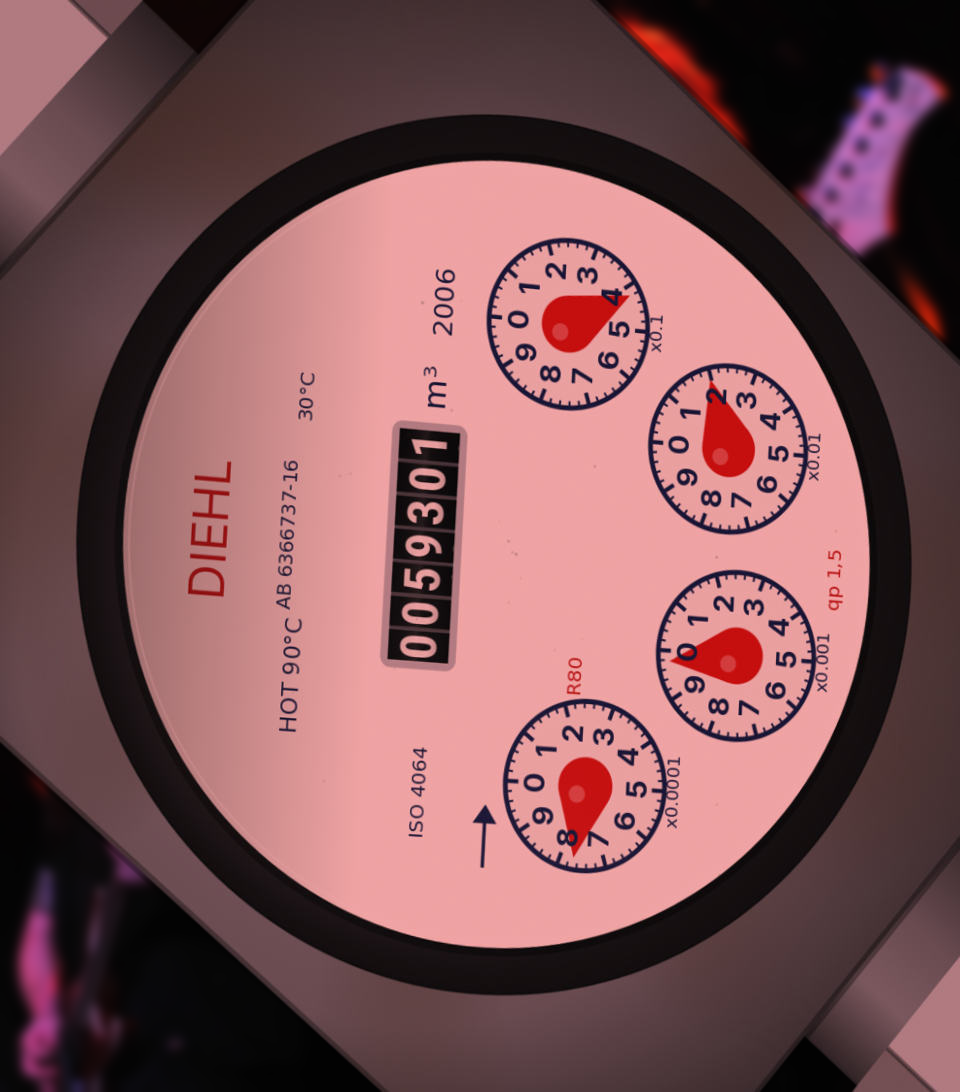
value=59301.4197 unit=m³
